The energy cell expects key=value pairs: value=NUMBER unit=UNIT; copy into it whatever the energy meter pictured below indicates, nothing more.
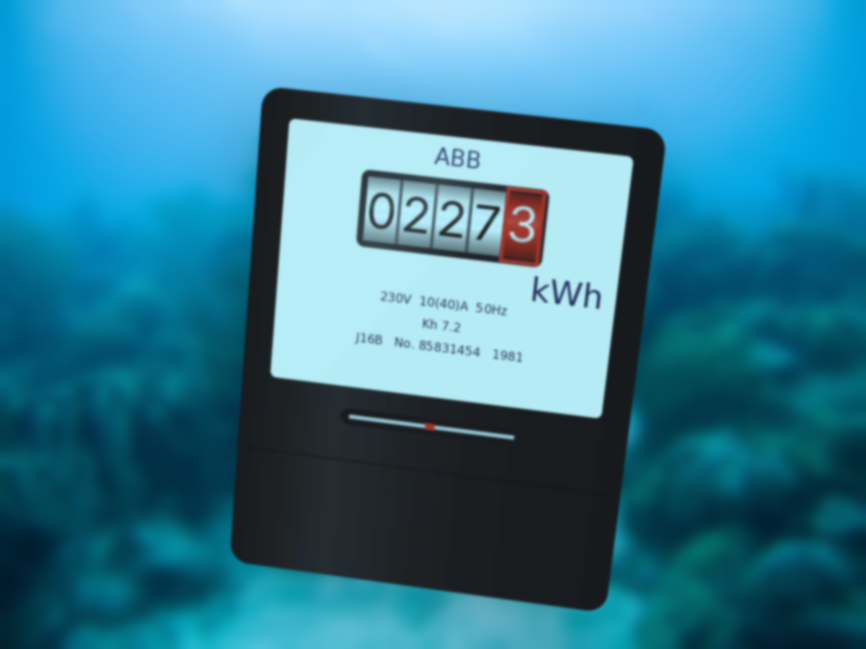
value=227.3 unit=kWh
